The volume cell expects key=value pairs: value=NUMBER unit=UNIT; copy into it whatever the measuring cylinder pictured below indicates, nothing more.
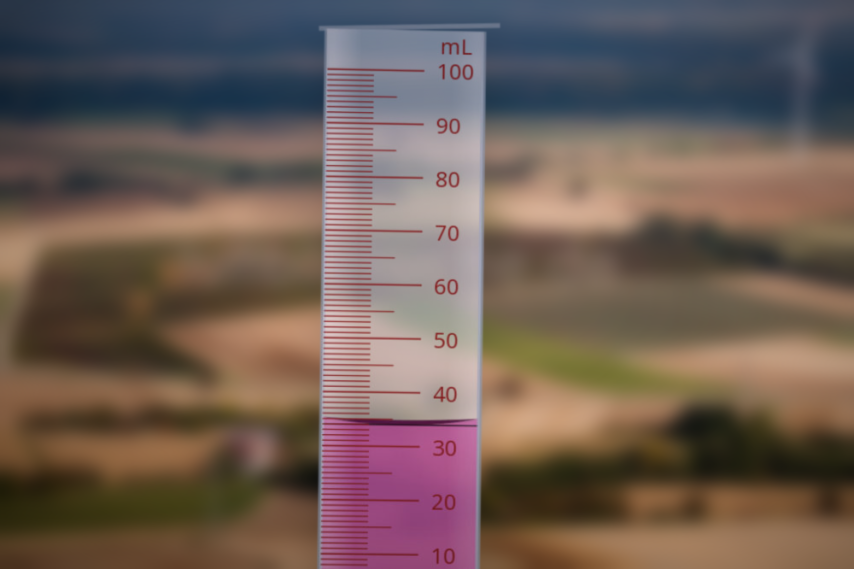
value=34 unit=mL
